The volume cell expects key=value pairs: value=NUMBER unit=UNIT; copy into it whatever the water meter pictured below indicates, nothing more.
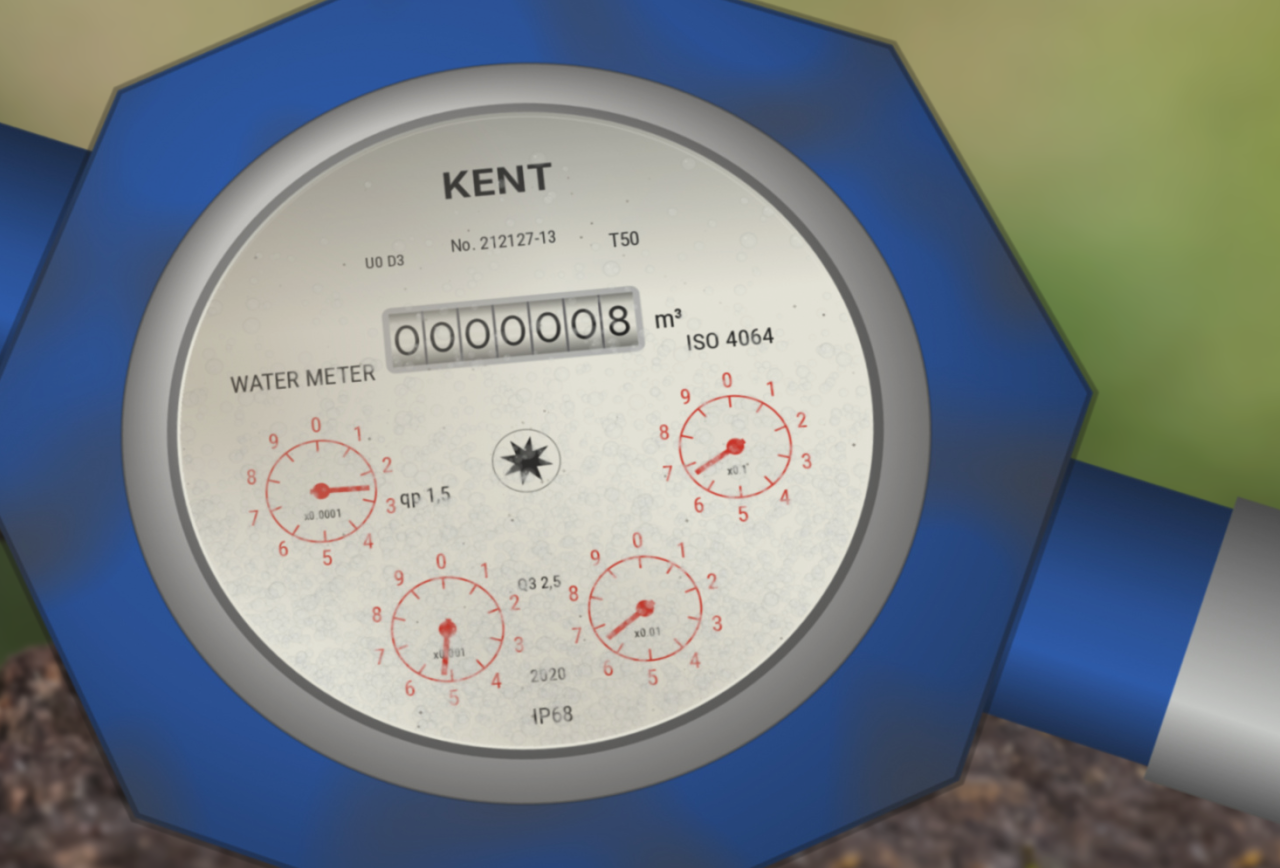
value=8.6652 unit=m³
